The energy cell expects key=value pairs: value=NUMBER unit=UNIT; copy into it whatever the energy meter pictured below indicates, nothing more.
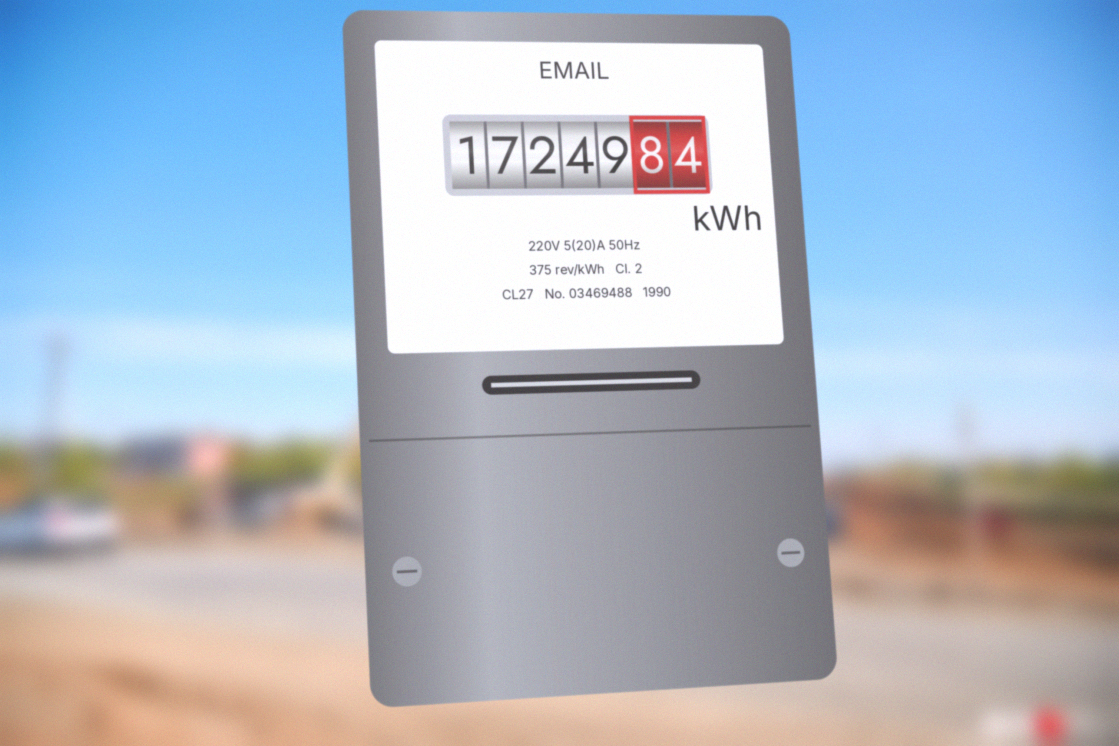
value=17249.84 unit=kWh
